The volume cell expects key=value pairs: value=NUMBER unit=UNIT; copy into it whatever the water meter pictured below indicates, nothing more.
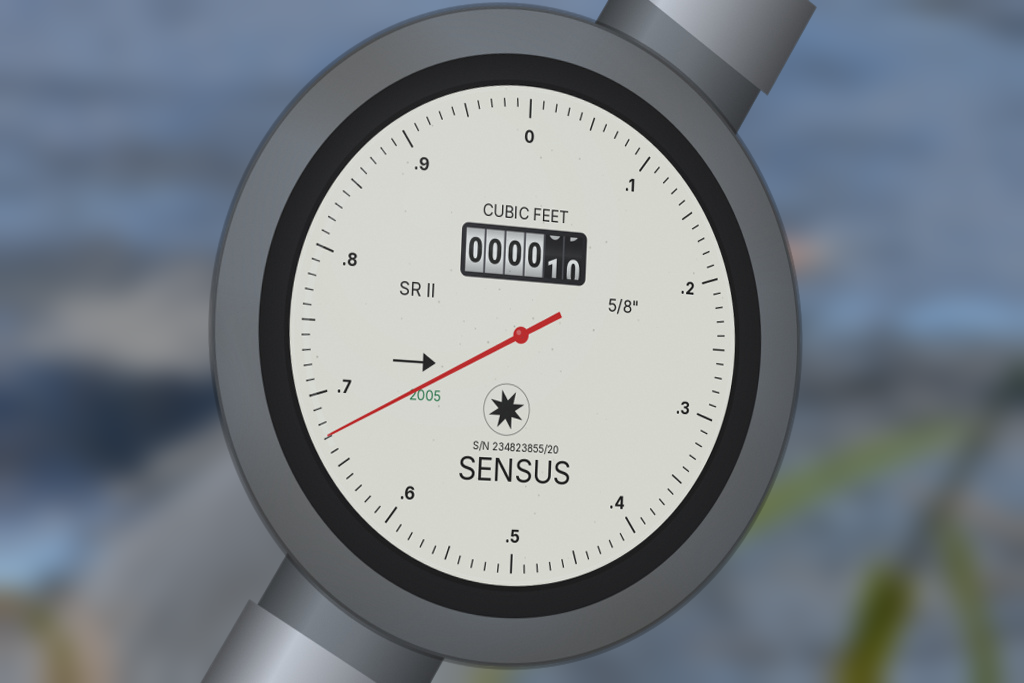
value=9.67 unit=ft³
